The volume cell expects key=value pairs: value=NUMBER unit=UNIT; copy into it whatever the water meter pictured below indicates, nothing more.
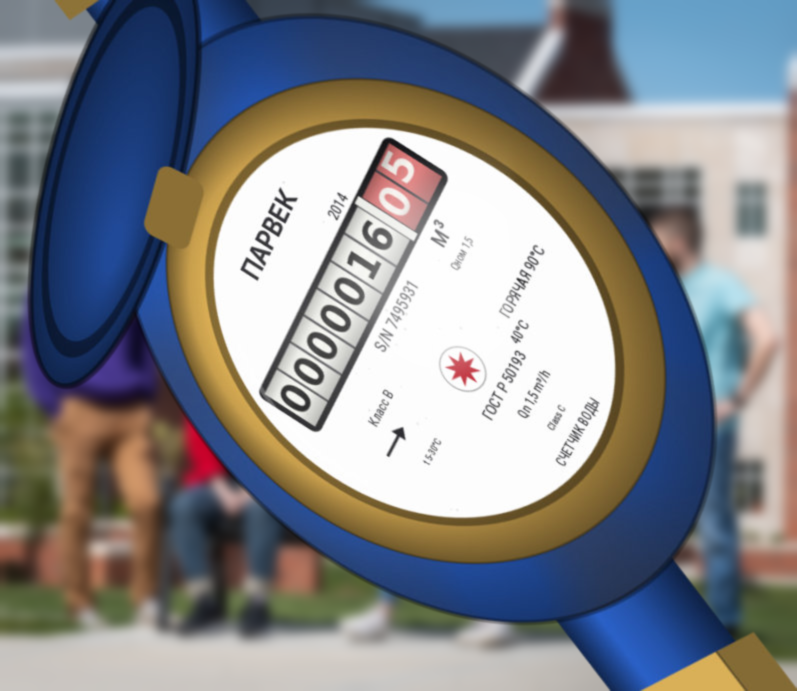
value=16.05 unit=m³
